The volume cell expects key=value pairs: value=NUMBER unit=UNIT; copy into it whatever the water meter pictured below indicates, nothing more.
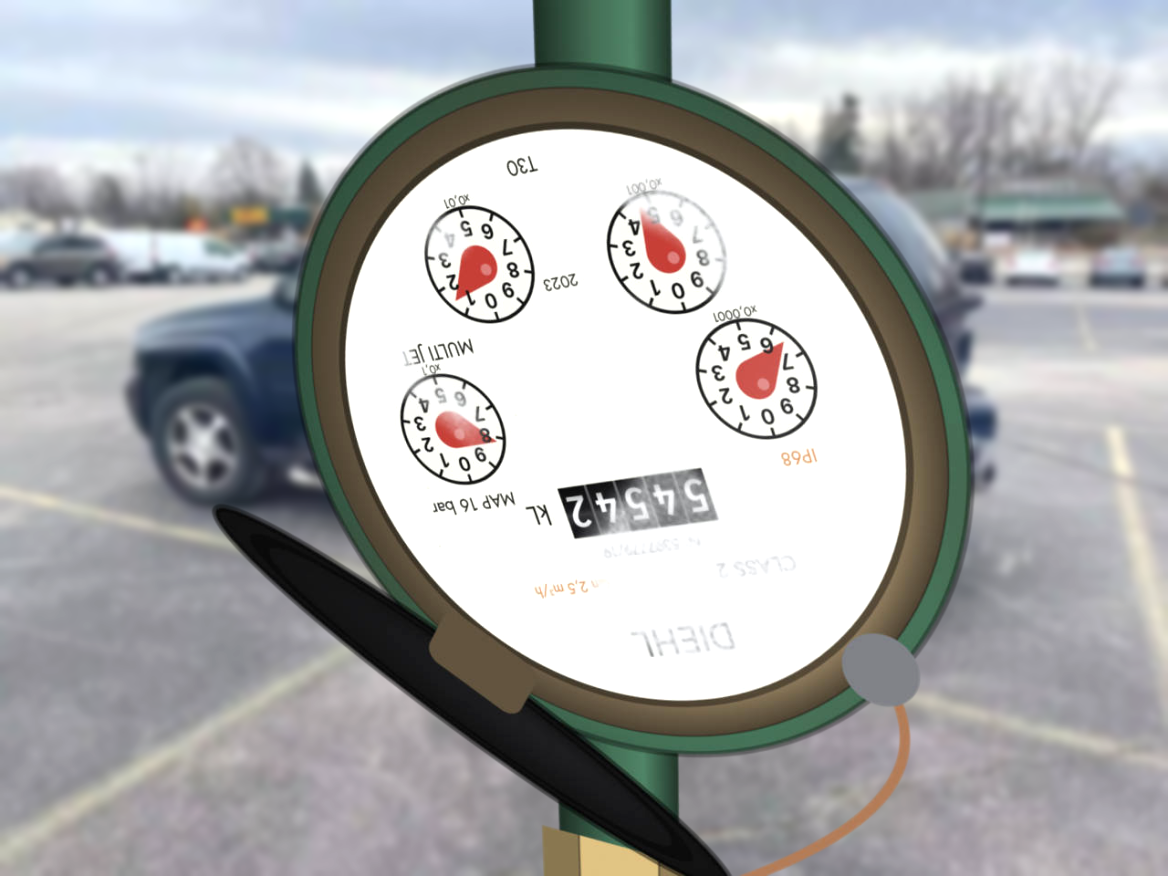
value=54542.8146 unit=kL
